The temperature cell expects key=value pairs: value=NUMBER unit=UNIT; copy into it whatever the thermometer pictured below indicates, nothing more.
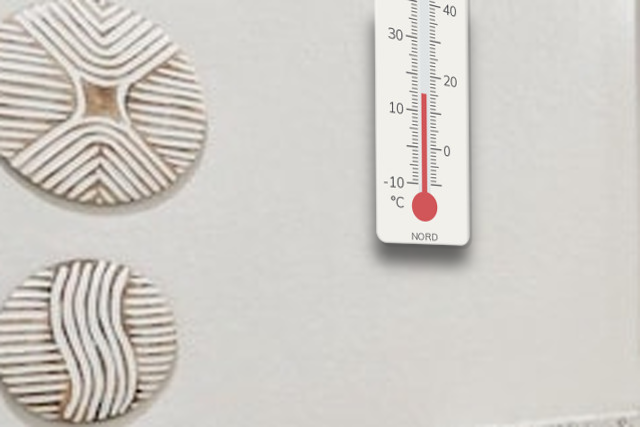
value=15 unit=°C
